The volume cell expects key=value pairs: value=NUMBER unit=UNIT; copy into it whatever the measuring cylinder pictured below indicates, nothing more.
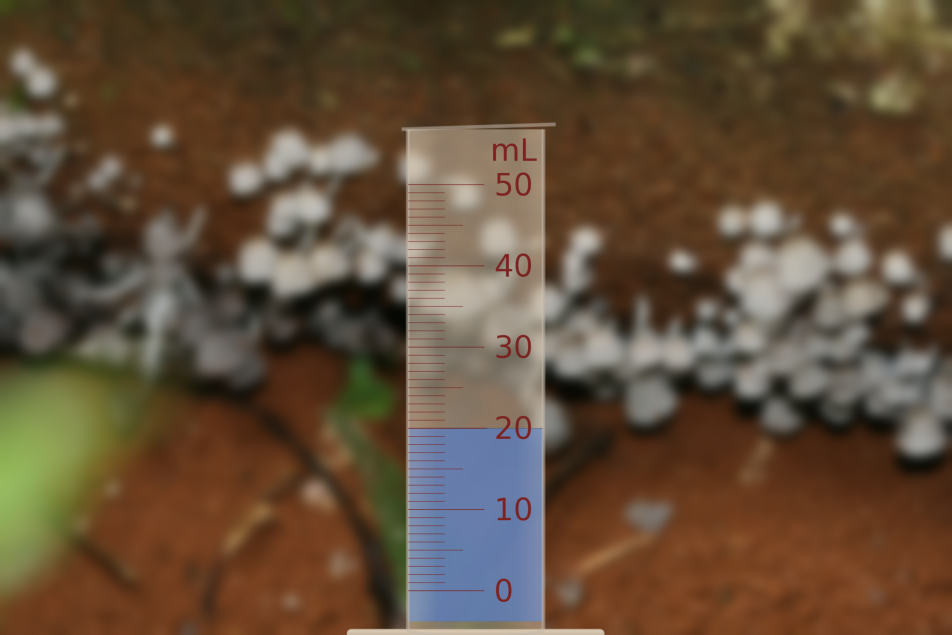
value=20 unit=mL
